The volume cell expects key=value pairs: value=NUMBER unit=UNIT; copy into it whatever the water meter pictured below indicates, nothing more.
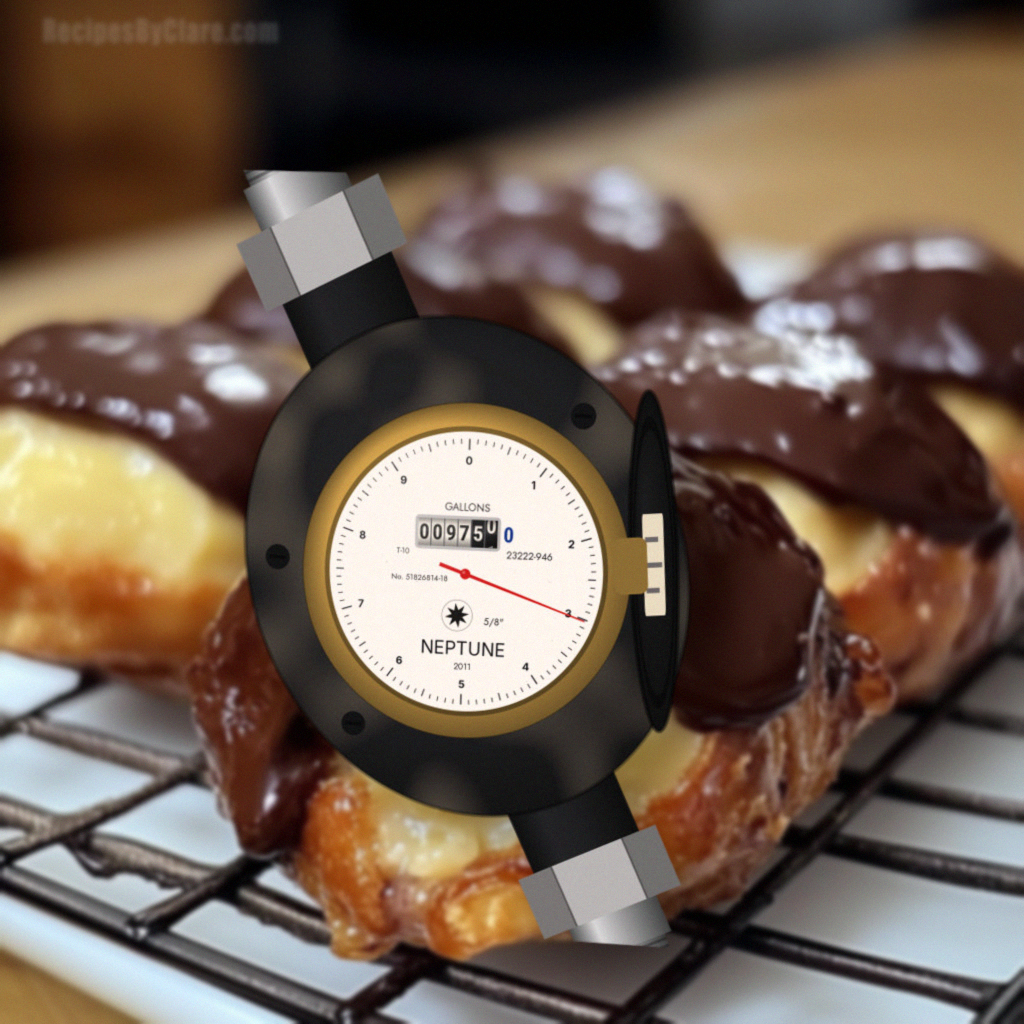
value=97503.0 unit=gal
